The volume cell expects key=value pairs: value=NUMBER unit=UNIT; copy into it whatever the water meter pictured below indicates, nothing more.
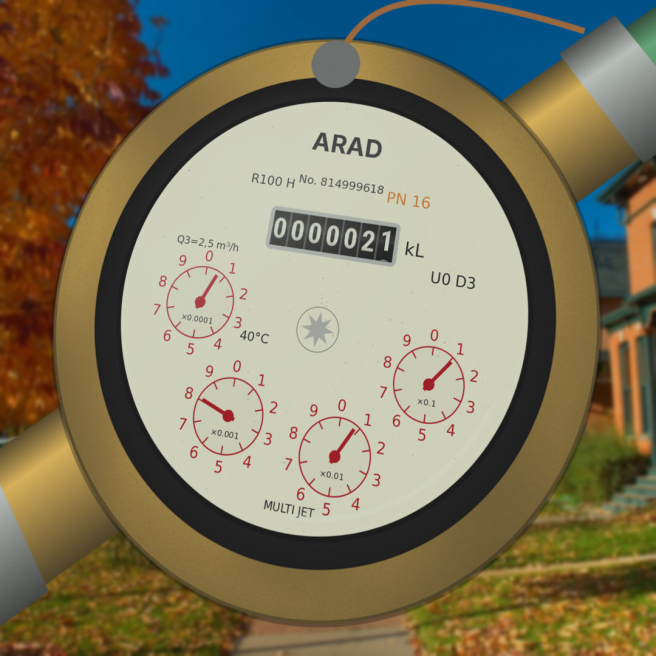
value=21.1080 unit=kL
